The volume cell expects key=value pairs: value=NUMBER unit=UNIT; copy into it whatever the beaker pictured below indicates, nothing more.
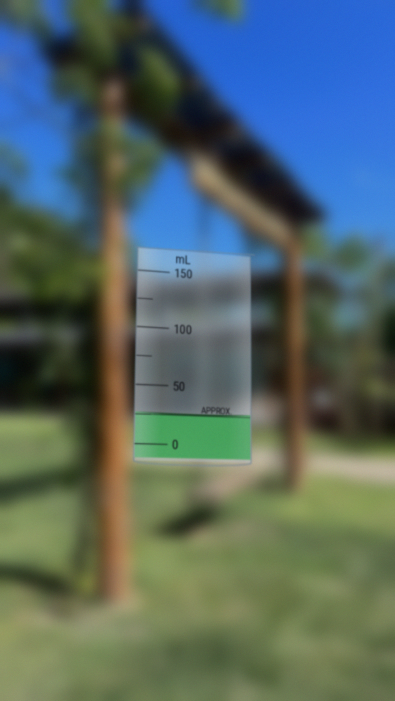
value=25 unit=mL
